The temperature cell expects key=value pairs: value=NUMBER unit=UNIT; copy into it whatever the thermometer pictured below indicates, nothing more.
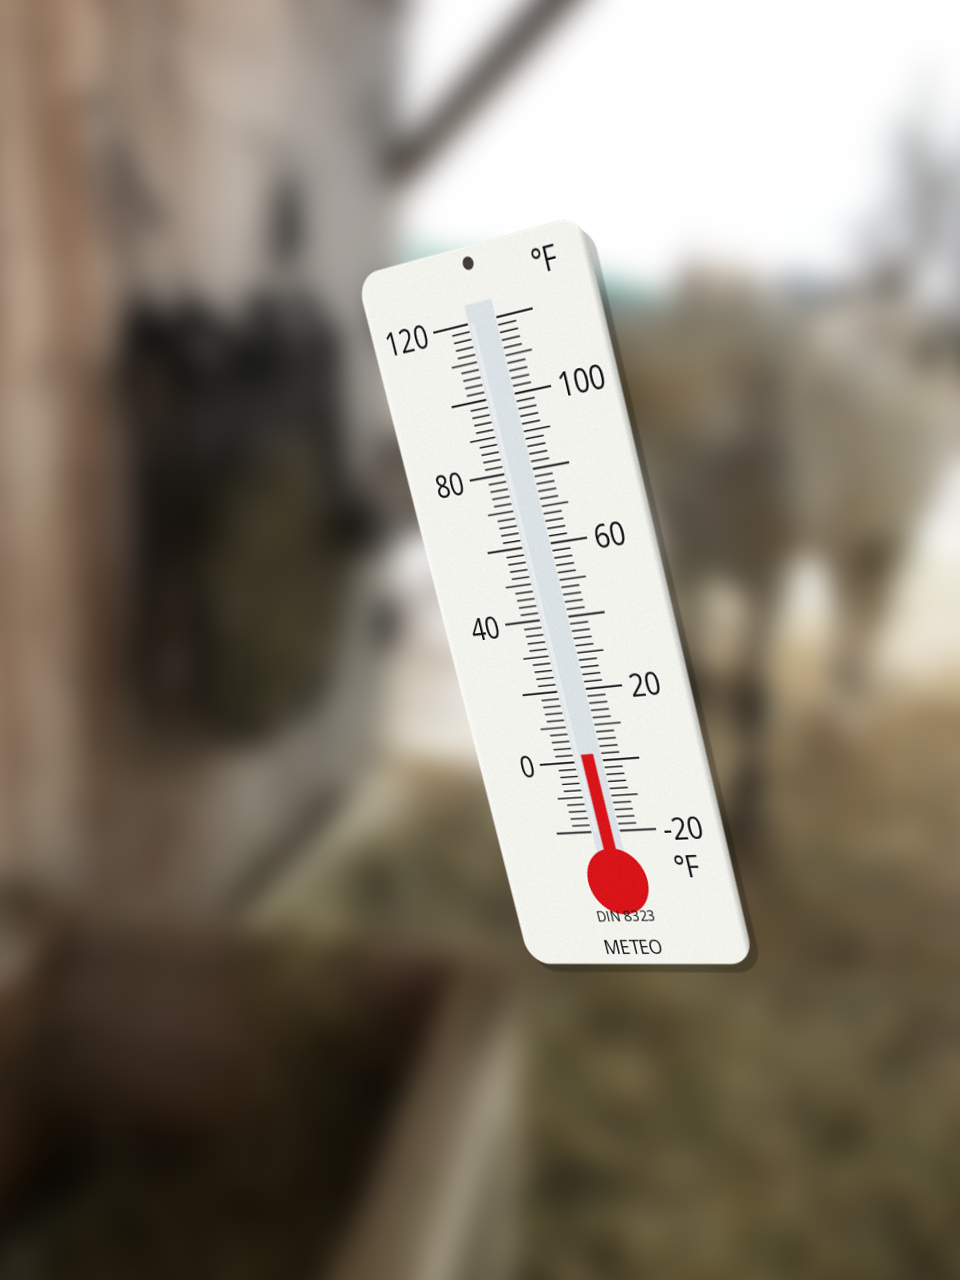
value=2 unit=°F
